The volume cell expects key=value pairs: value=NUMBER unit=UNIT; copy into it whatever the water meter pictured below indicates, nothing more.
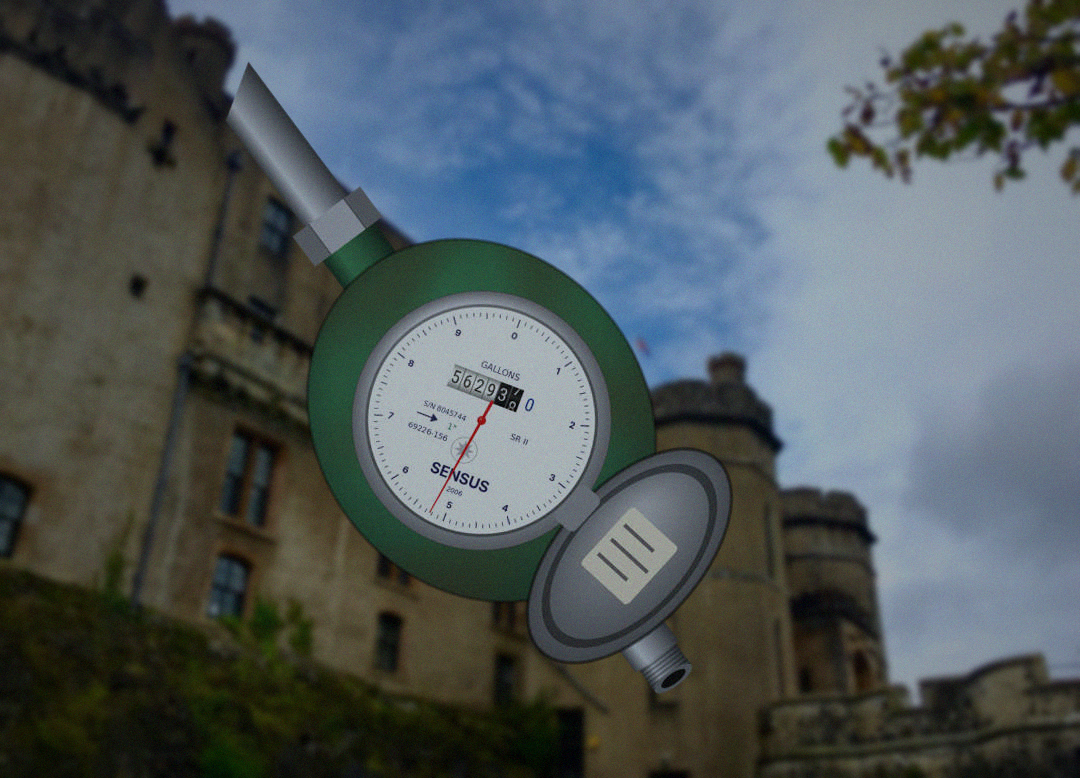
value=5629375.2 unit=gal
